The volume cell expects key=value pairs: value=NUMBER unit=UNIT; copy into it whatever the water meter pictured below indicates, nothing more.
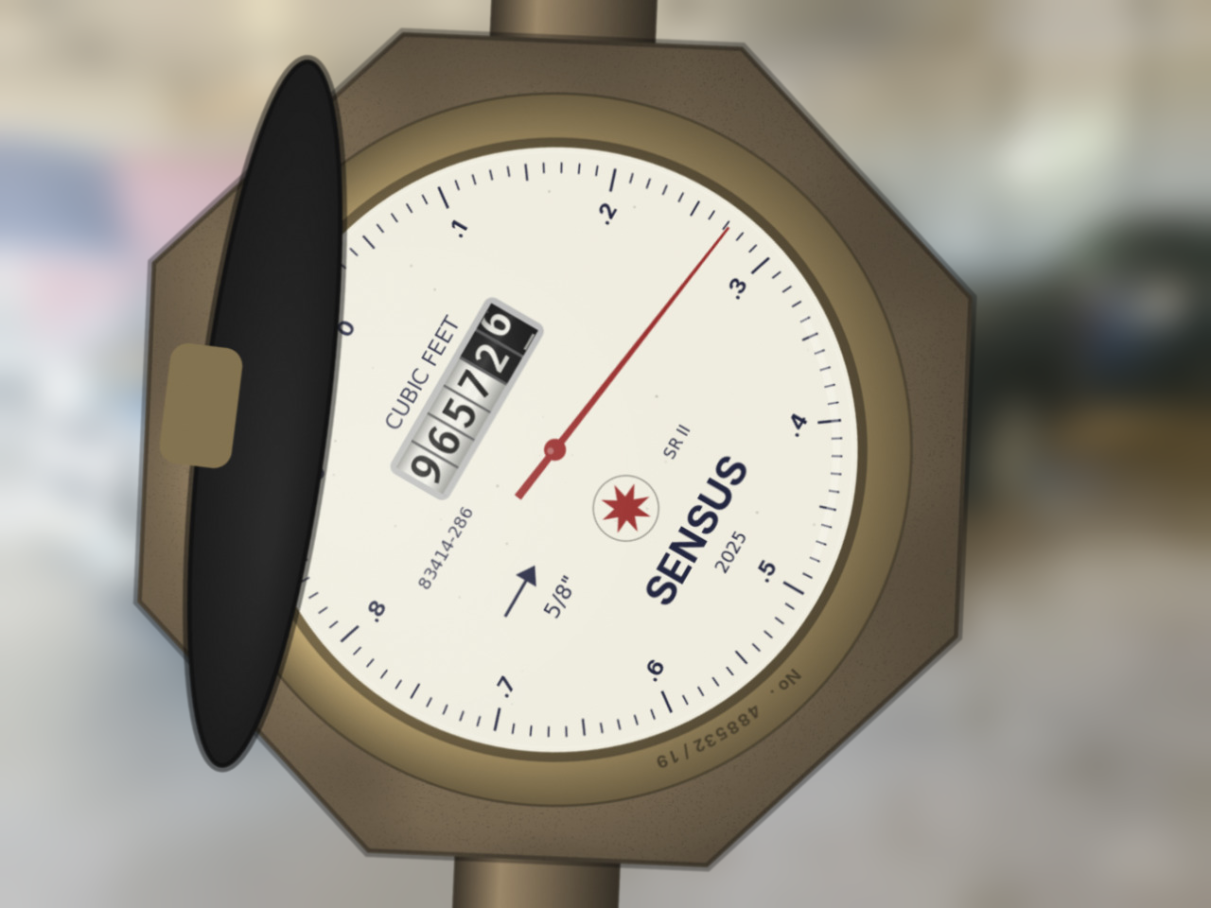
value=965726.27 unit=ft³
